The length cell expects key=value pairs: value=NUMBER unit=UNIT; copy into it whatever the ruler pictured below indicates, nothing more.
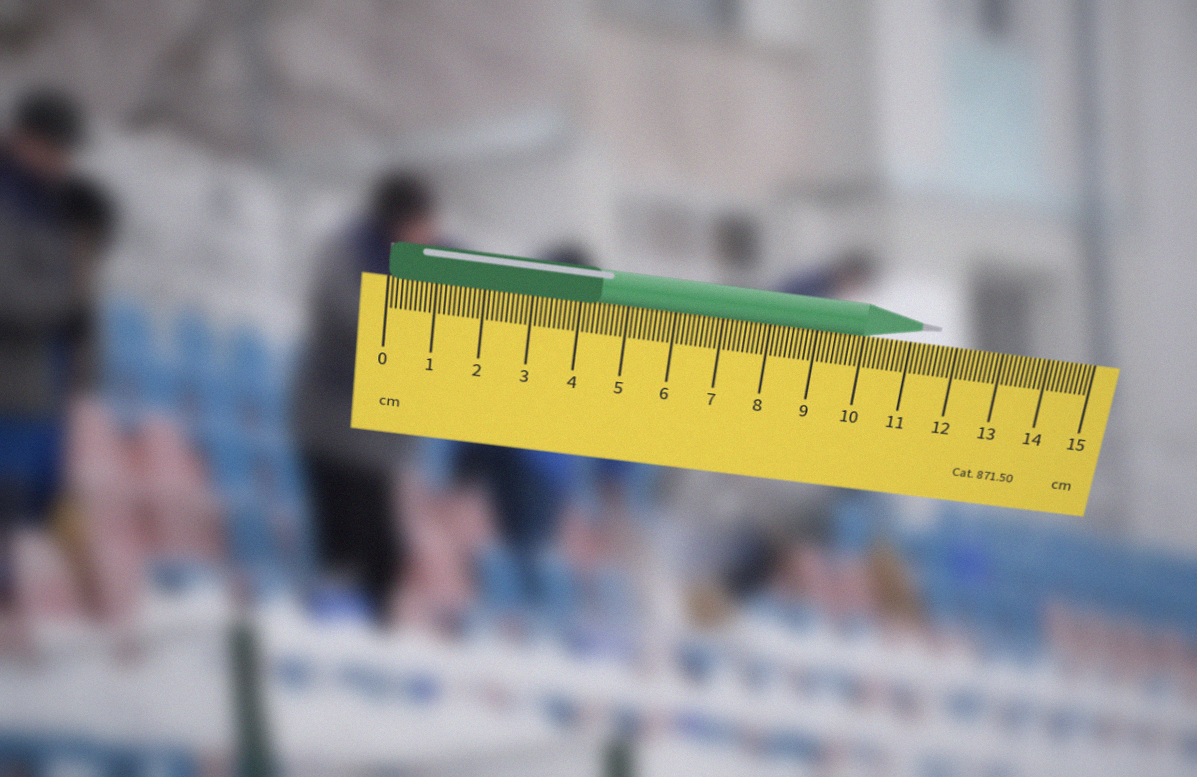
value=11.6 unit=cm
